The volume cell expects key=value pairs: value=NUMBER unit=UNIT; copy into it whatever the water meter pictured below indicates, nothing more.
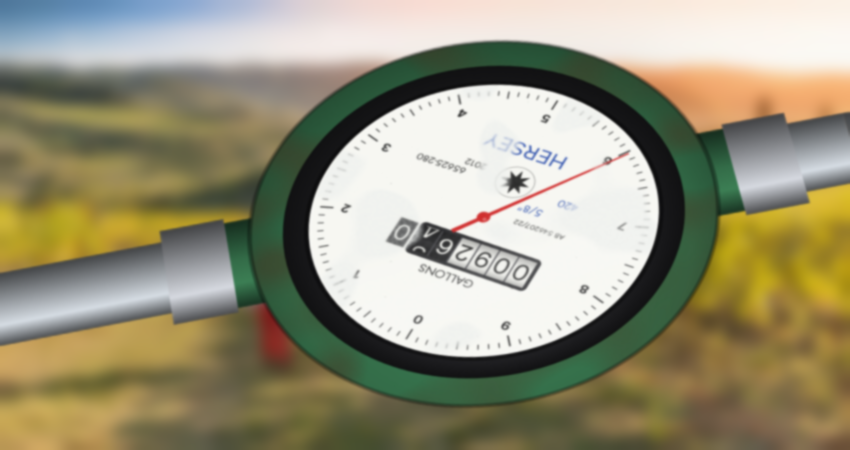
value=92636.0 unit=gal
